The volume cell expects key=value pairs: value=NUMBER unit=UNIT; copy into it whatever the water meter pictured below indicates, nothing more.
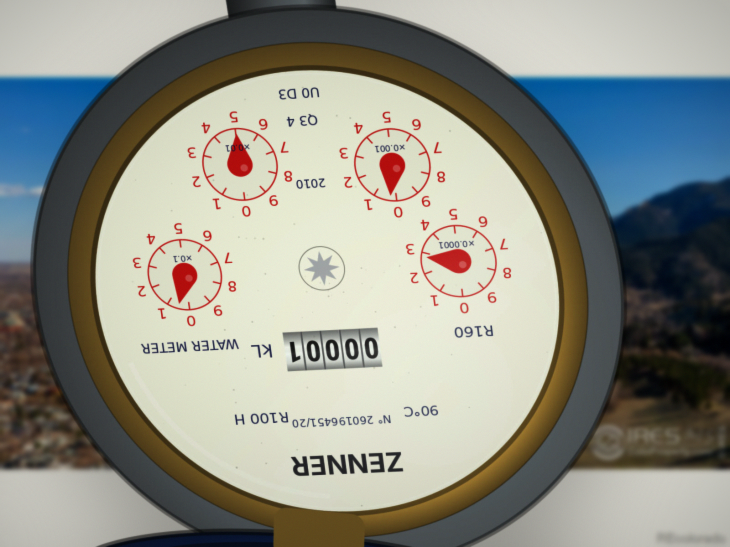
value=1.0502 unit=kL
